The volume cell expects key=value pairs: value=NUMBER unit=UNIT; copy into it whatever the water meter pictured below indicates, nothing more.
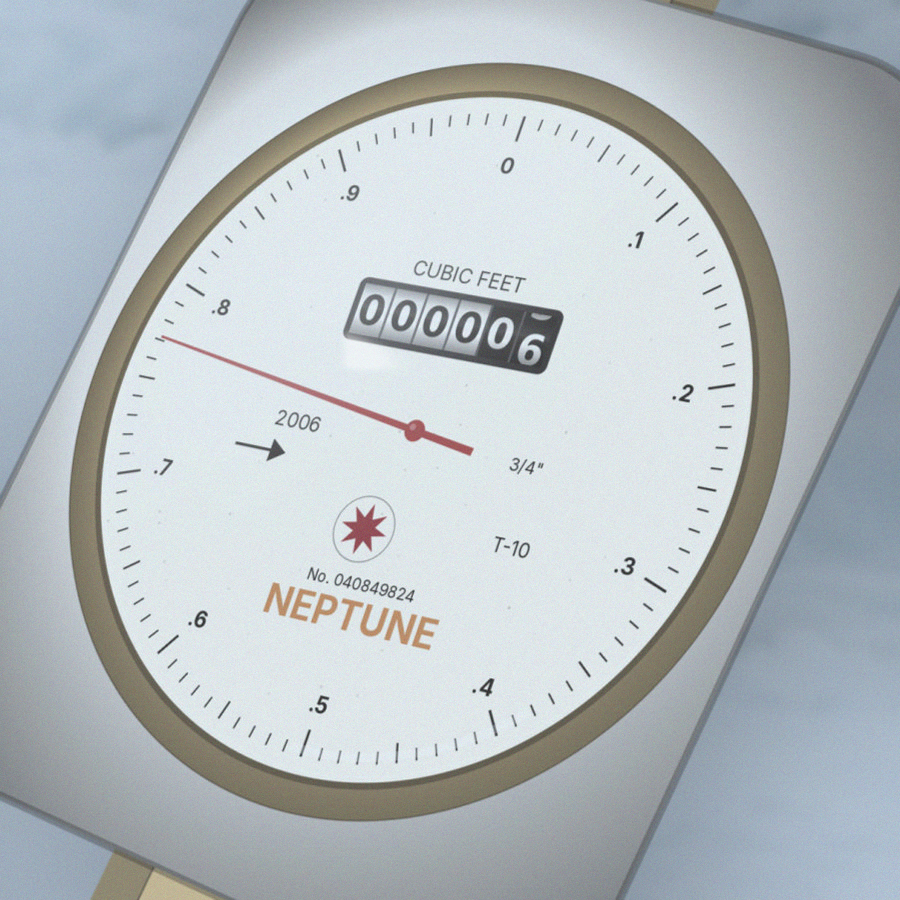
value=5.77 unit=ft³
